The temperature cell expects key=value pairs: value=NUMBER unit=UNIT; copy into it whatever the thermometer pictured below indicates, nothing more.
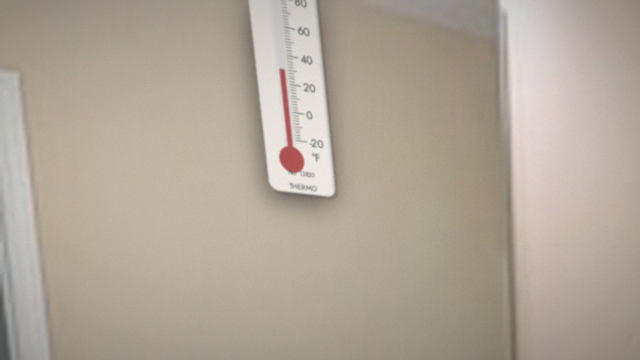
value=30 unit=°F
